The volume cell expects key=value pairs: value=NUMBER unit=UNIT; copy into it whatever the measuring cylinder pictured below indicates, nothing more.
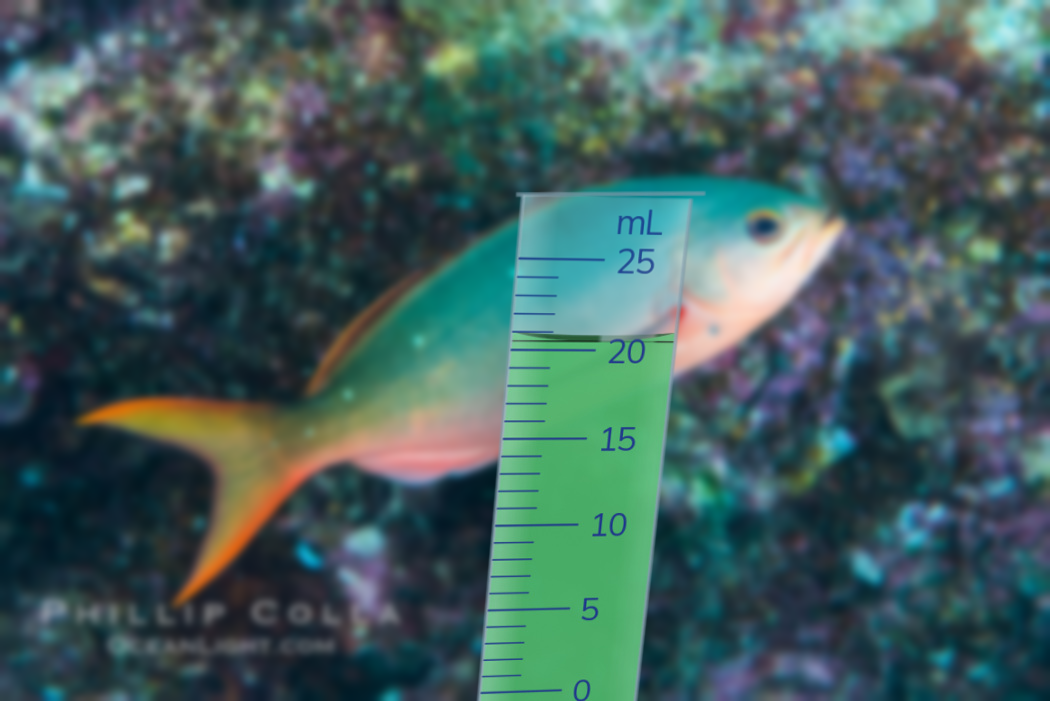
value=20.5 unit=mL
